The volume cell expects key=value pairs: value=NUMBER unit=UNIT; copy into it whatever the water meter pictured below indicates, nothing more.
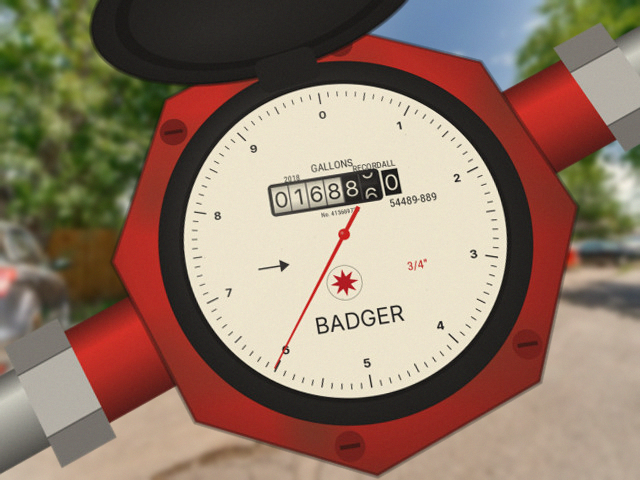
value=168856.0 unit=gal
